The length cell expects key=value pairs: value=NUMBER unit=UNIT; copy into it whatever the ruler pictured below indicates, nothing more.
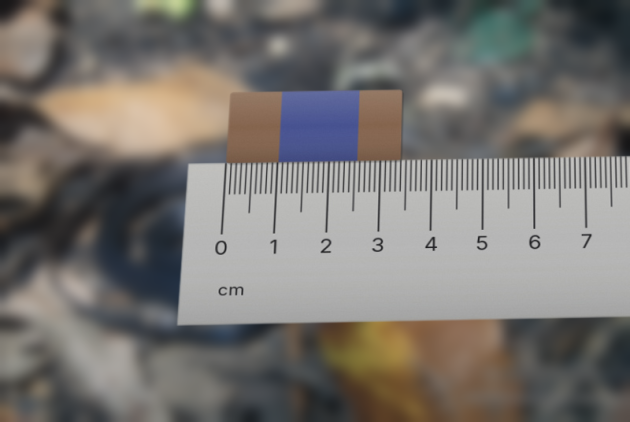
value=3.4 unit=cm
